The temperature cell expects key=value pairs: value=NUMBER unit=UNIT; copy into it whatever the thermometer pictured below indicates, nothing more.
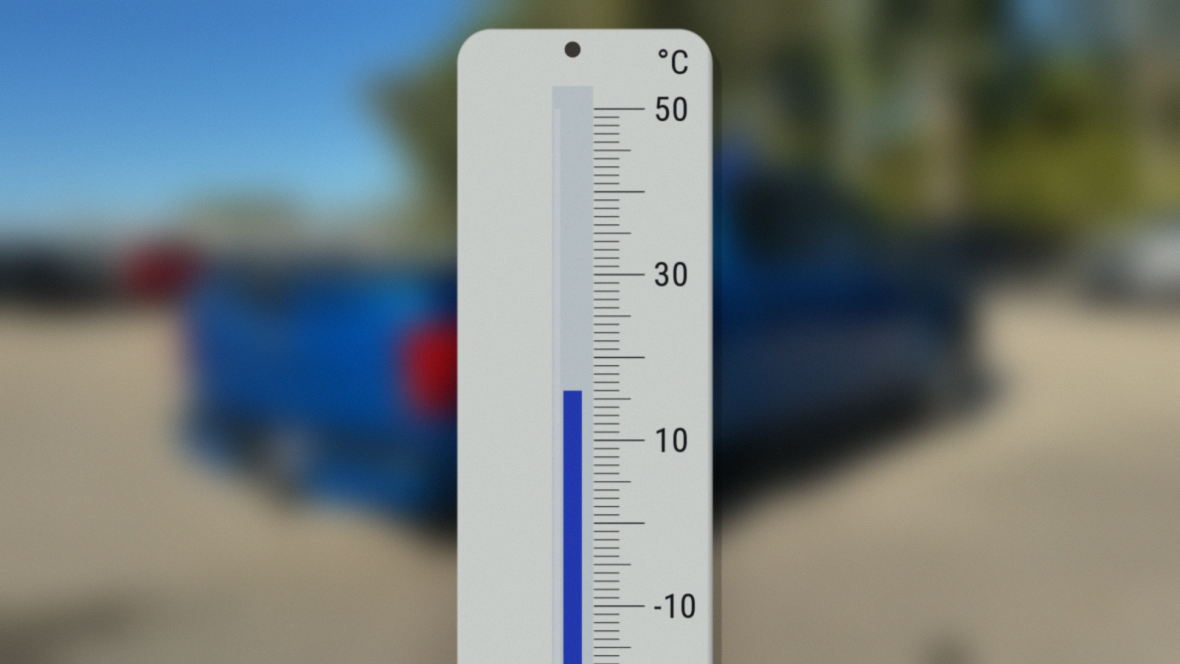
value=16 unit=°C
